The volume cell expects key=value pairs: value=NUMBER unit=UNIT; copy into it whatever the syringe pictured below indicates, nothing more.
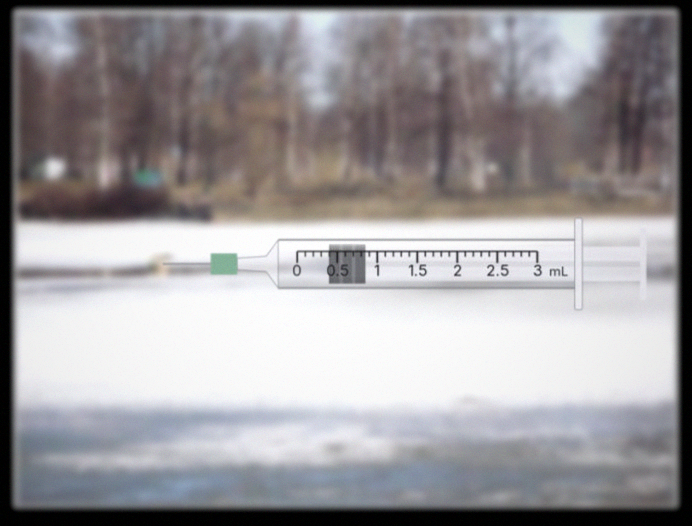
value=0.4 unit=mL
